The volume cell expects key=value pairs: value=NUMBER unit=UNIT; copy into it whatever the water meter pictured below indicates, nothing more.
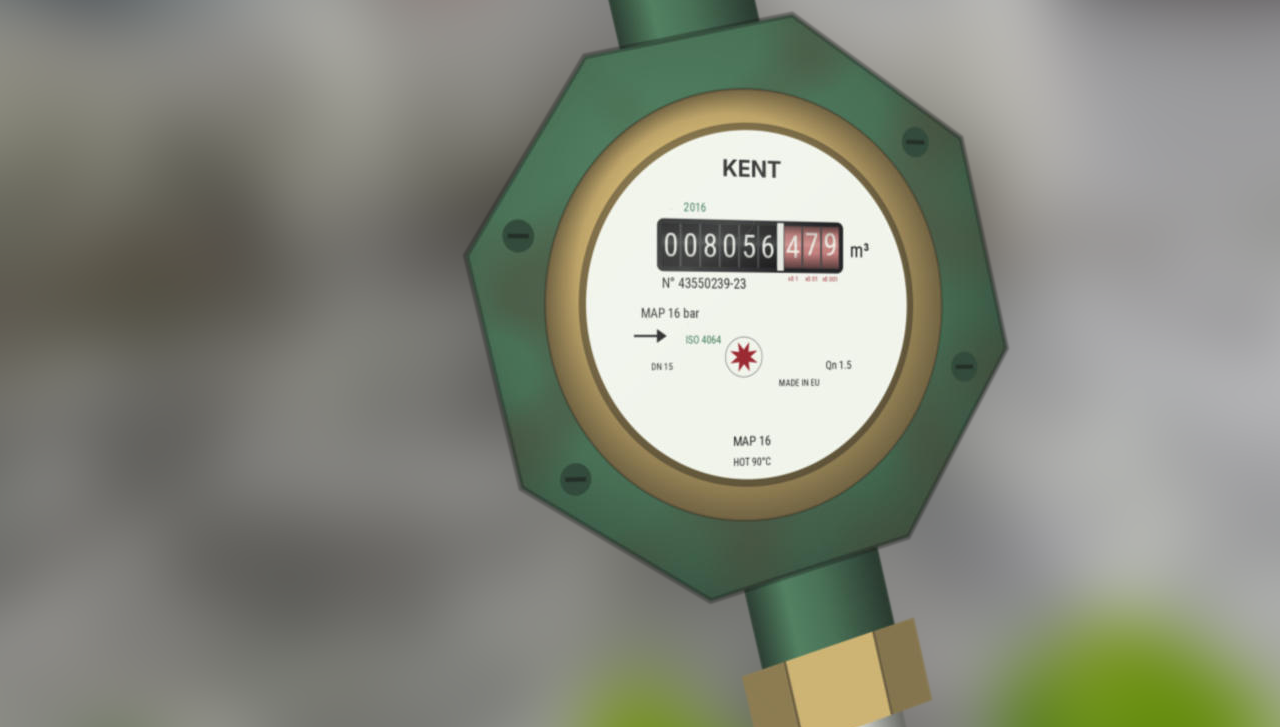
value=8056.479 unit=m³
